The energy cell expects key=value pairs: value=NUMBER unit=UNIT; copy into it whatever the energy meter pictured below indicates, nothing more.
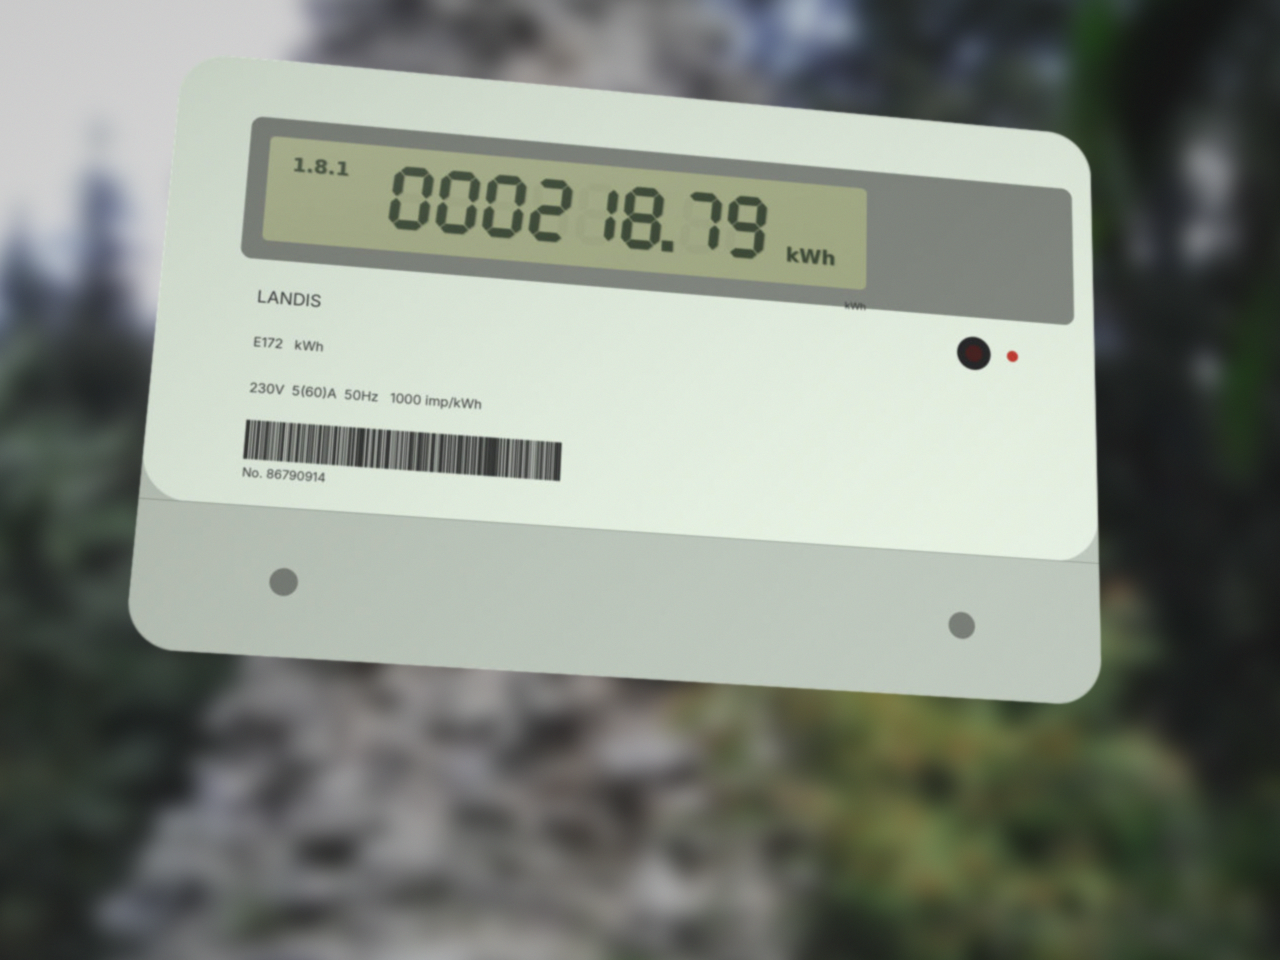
value=218.79 unit=kWh
